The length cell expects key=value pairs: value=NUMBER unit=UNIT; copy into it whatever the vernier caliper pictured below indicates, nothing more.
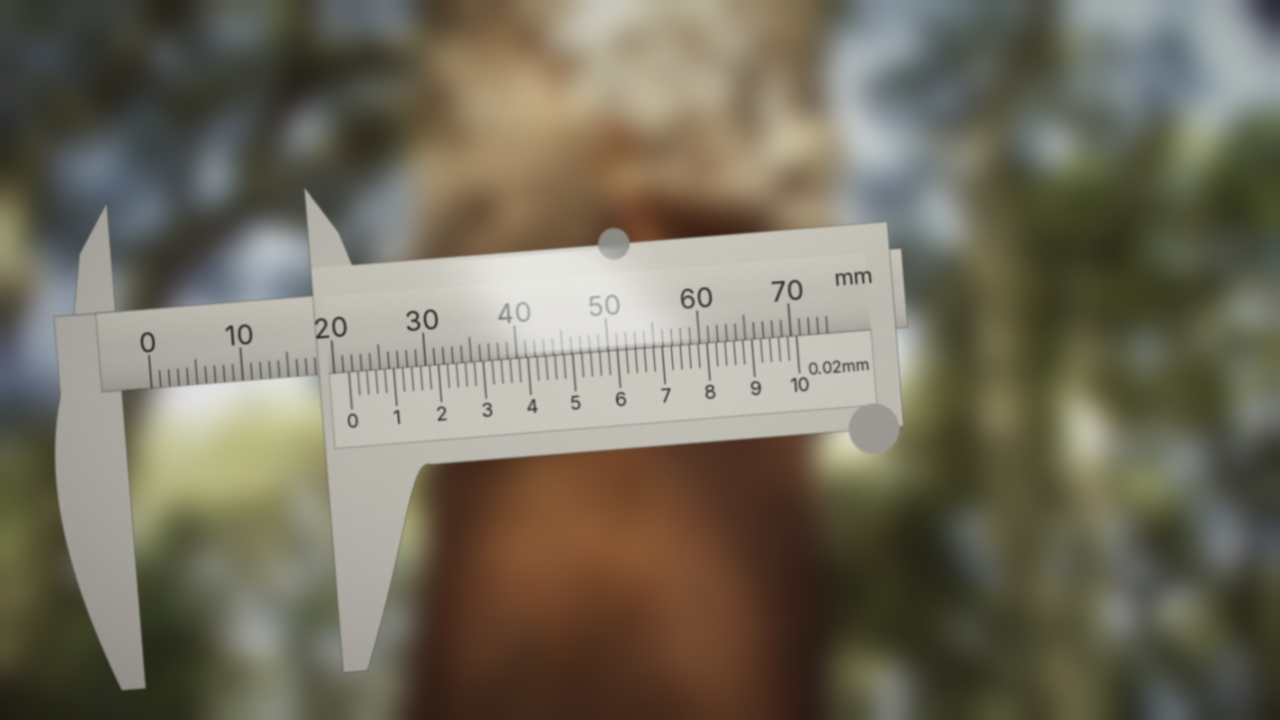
value=21.6 unit=mm
